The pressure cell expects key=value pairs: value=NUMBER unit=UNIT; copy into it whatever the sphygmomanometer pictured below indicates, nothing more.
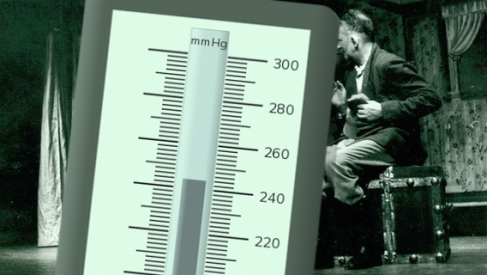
value=244 unit=mmHg
